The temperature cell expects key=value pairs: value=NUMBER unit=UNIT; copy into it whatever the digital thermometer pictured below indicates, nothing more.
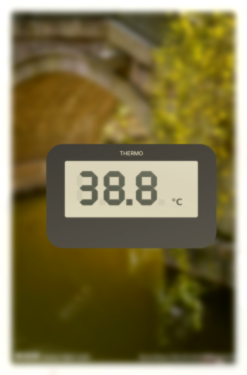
value=38.8 unit=°C
